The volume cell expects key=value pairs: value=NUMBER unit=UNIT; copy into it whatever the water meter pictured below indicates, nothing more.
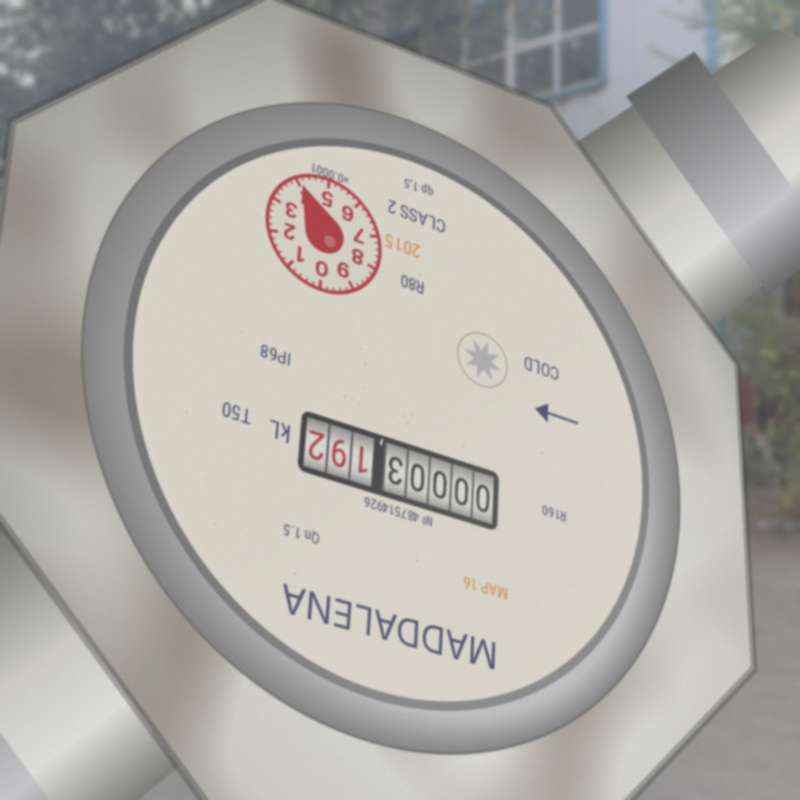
value=3.1924 unit=kL
